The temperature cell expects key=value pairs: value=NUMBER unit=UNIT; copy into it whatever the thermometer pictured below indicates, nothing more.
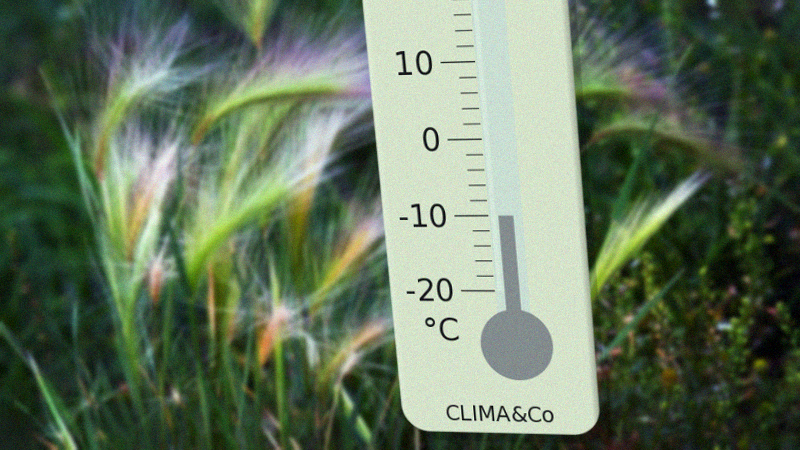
value=-10 unit=°C
